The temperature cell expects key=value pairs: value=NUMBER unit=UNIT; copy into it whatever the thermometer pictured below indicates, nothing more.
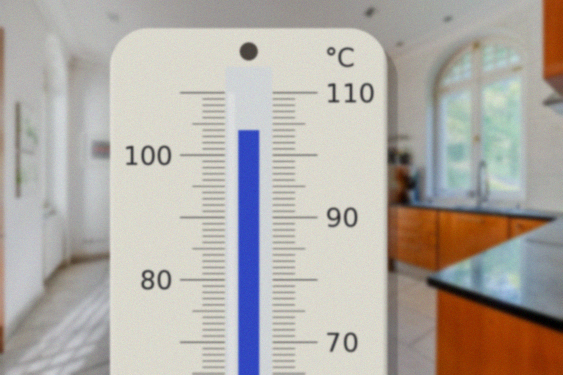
value=104 unit=°C
